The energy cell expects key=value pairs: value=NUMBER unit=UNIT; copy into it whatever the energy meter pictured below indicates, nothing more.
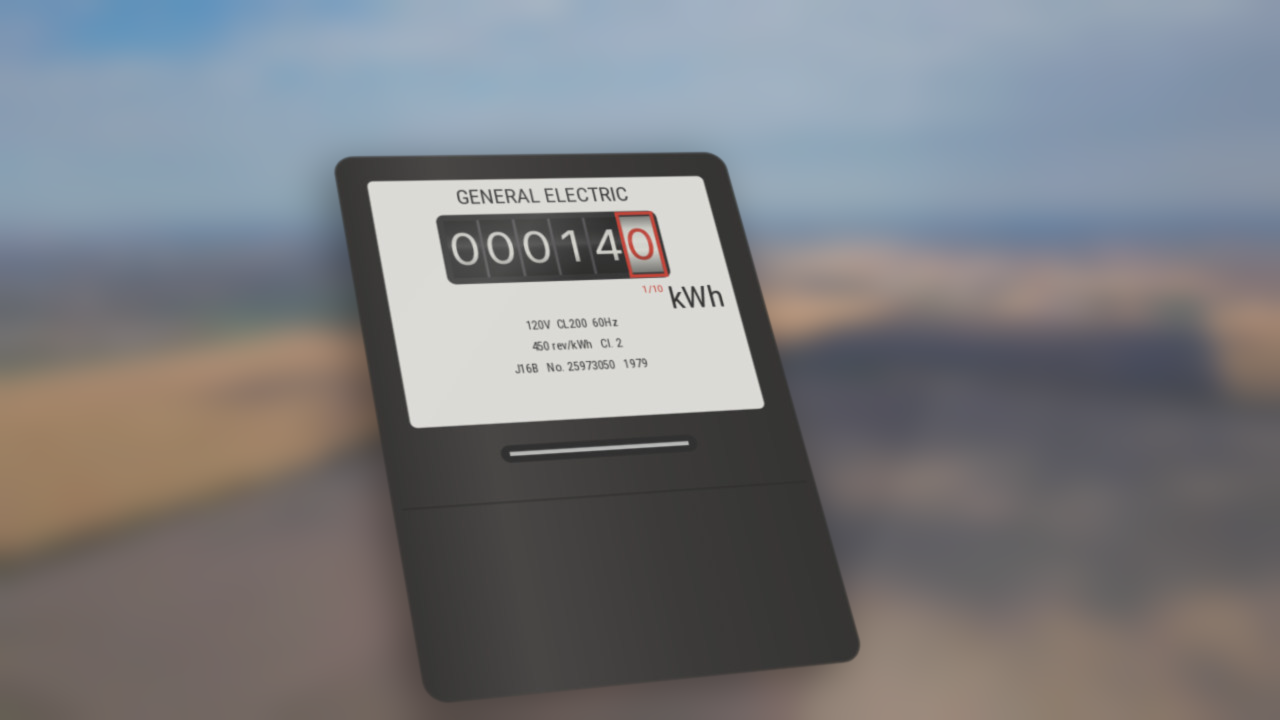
value=14.0 unit=kWh
